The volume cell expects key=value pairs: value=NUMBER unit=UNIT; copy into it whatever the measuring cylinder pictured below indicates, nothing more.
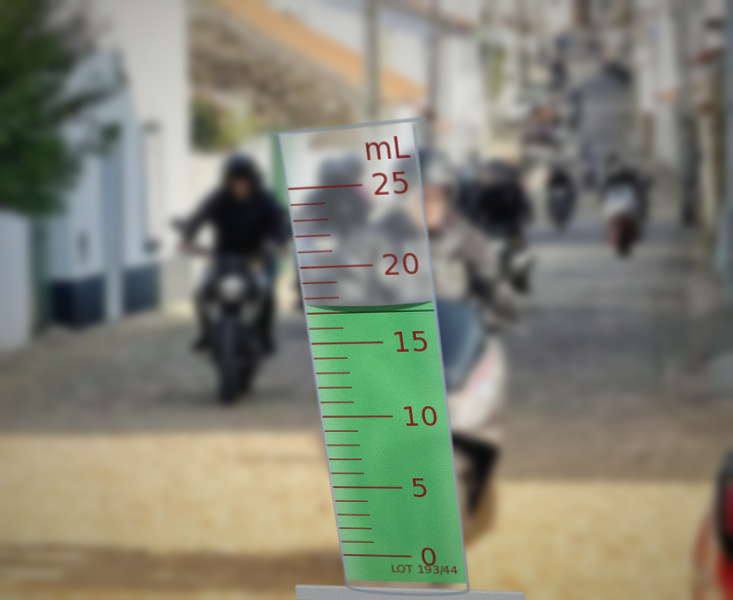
value=17 unit=mL
